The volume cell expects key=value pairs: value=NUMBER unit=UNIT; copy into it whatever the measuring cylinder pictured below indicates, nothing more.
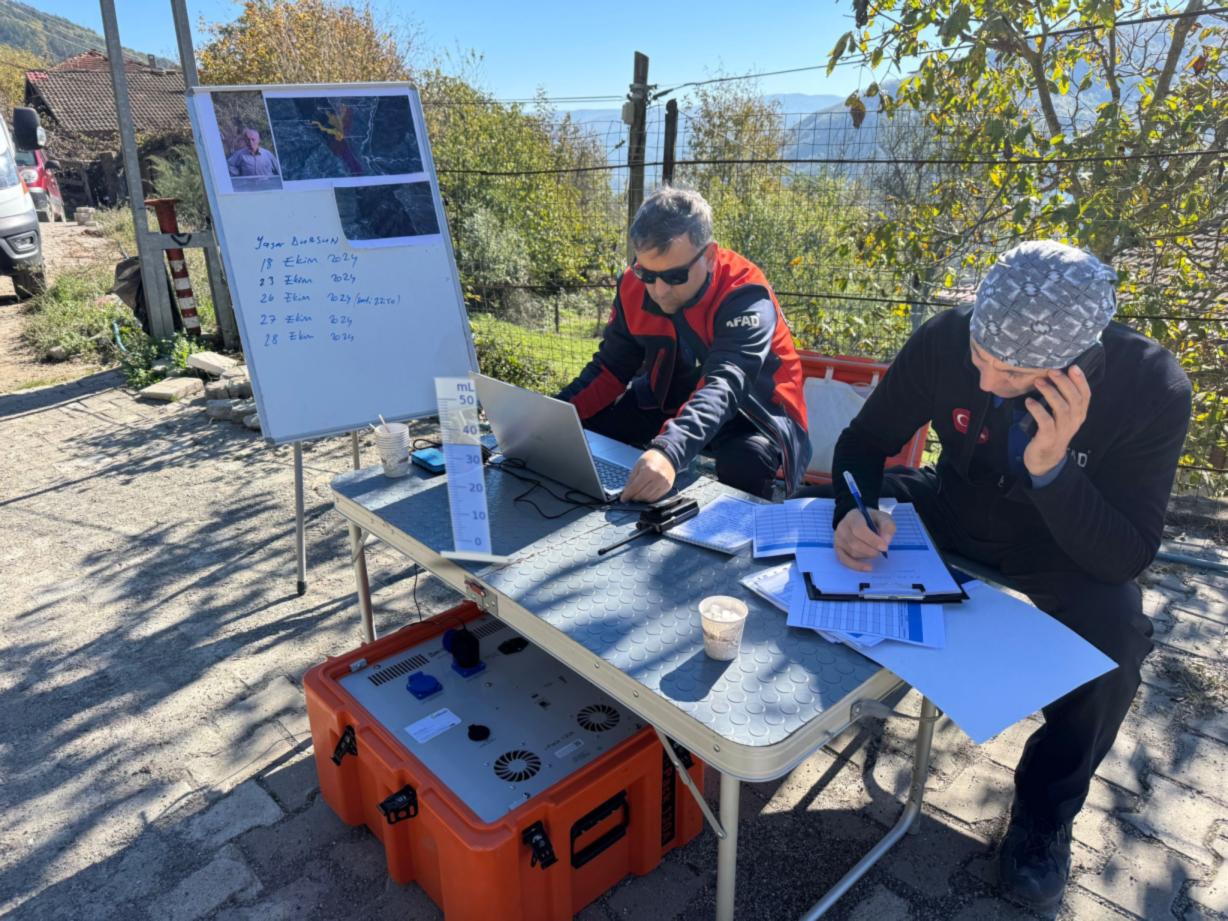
value=35 unit=mL
